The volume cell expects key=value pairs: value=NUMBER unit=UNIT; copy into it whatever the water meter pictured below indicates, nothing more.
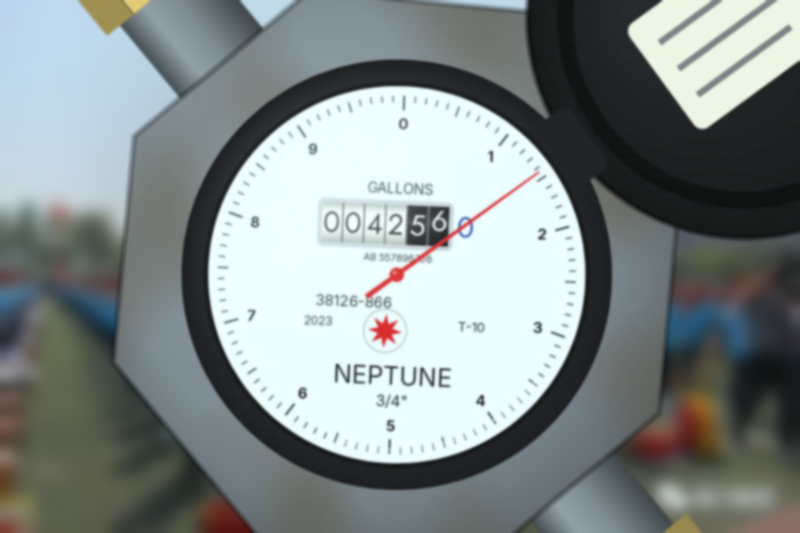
value=42561.4 unit=gal
